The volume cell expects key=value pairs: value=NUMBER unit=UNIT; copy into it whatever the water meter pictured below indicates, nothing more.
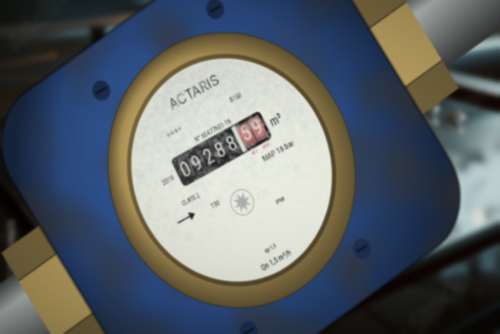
value=9288.59 unit=m³
